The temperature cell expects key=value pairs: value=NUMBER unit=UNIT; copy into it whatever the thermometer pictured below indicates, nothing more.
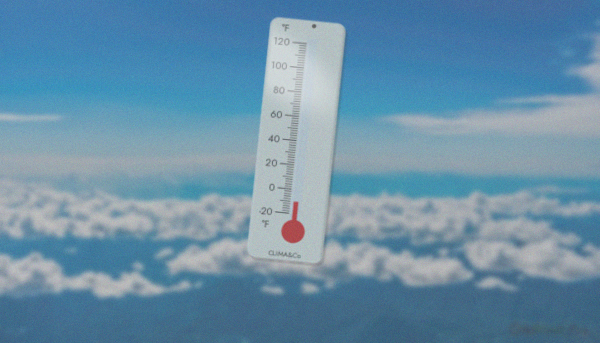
value=-10 unit=°F
